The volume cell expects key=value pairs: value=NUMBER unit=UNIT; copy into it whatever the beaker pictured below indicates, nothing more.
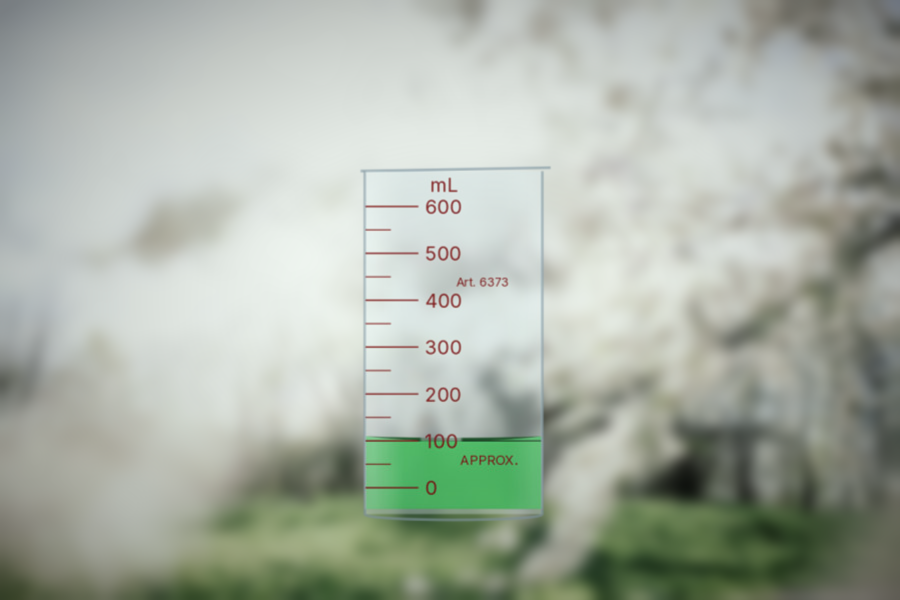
value=100 unit=mL
